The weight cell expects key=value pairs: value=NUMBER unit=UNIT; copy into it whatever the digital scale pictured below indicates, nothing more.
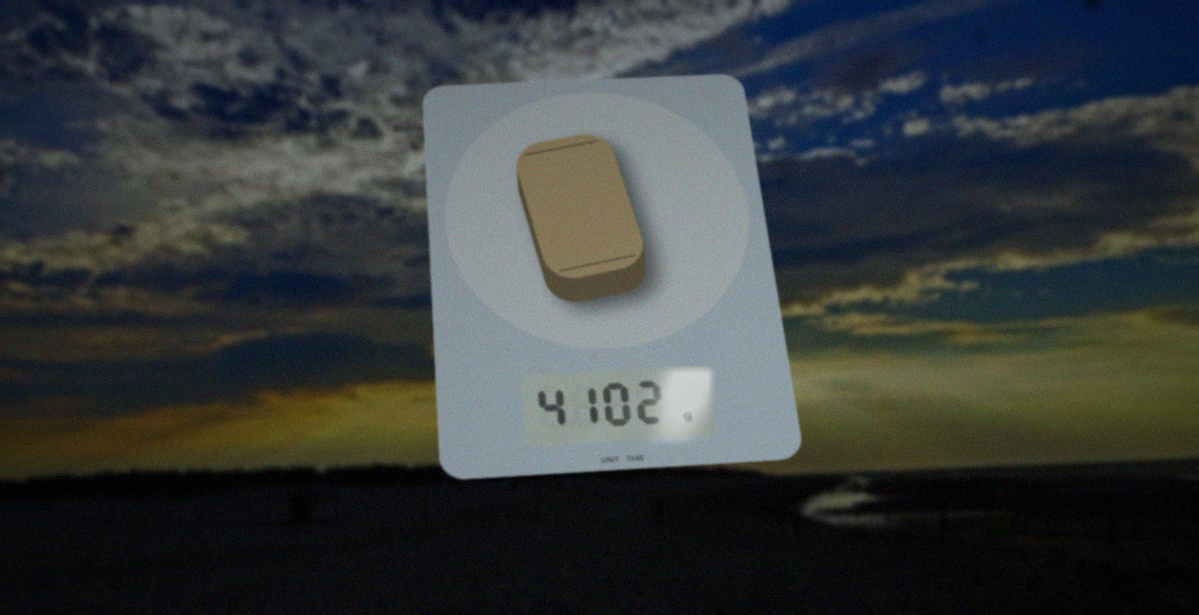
value=4102 unit=g
